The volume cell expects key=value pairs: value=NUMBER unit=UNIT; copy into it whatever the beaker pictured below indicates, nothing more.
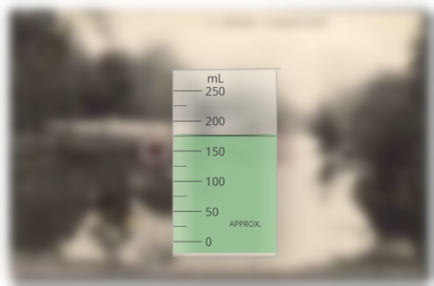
value=175 unit=mL
